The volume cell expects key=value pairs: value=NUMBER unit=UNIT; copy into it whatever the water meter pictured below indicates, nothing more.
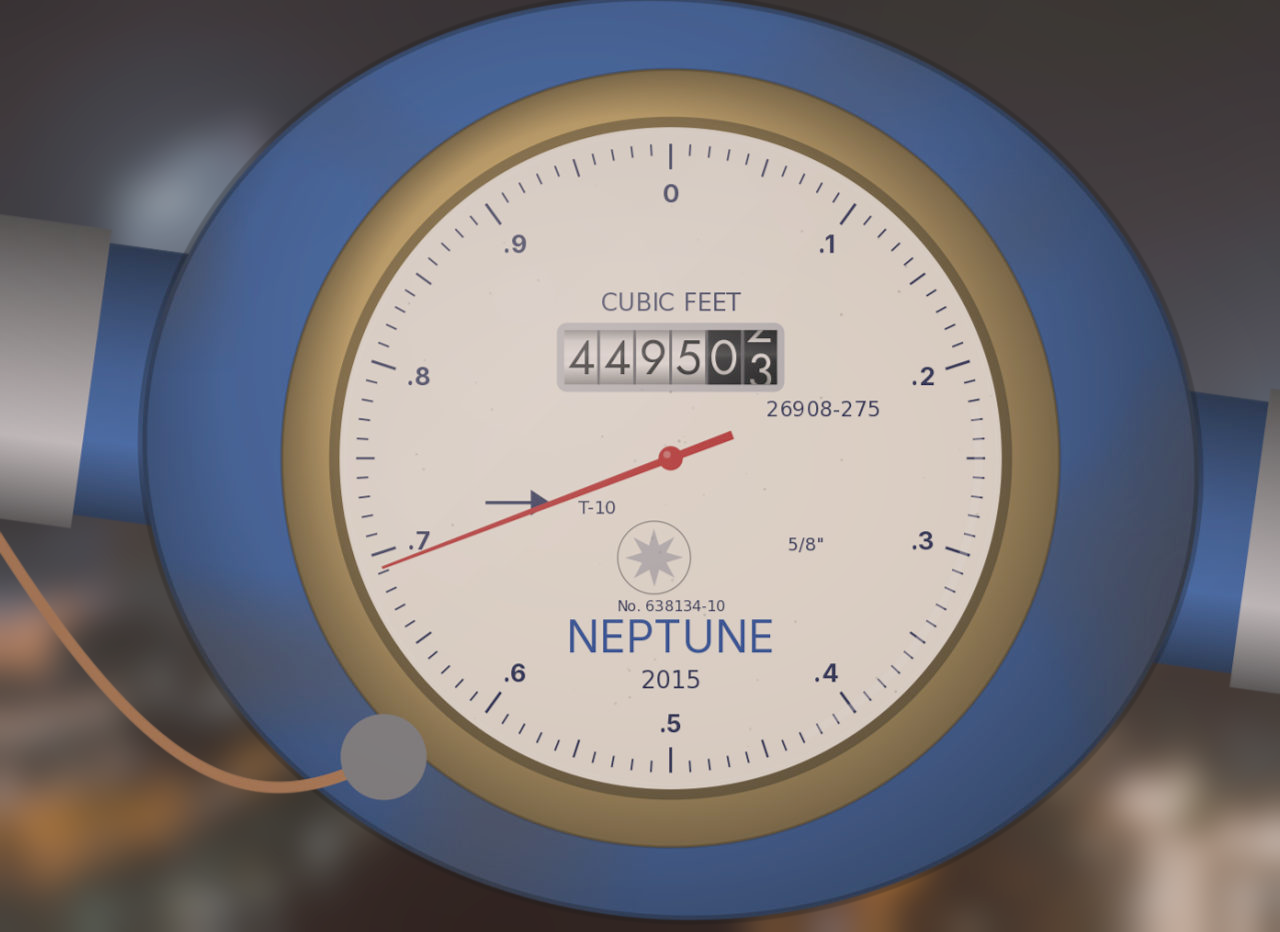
value=449502.69 unit=ft³
